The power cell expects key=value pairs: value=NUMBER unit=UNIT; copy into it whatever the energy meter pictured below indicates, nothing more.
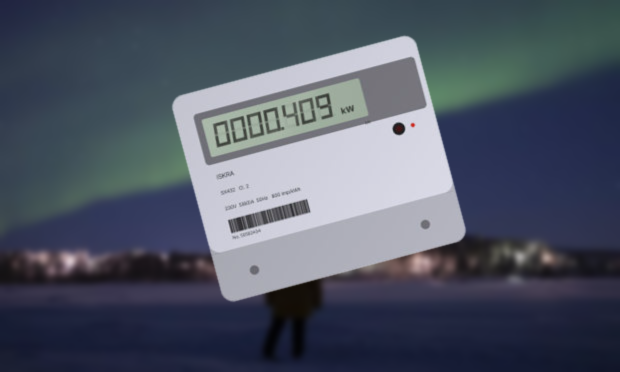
value=0.409 unit=kW
